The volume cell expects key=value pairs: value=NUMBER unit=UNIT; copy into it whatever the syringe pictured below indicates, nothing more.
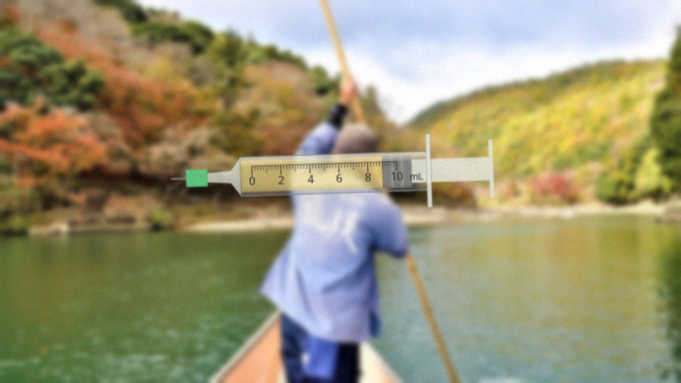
value=9 unit=mL
